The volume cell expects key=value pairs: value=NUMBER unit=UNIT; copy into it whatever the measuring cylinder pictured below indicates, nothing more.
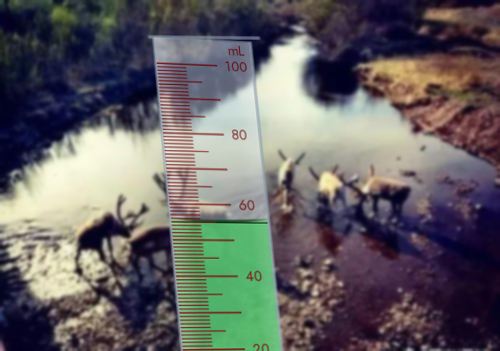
value=55 unit=mL
